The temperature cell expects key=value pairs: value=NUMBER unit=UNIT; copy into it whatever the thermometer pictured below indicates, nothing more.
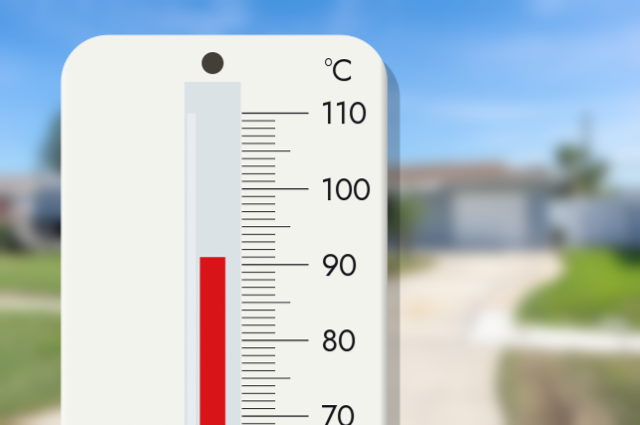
value=91 unit=°C
